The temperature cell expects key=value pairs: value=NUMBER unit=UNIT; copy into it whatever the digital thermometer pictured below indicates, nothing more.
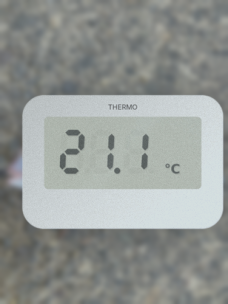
value=21.1 unit=°C
